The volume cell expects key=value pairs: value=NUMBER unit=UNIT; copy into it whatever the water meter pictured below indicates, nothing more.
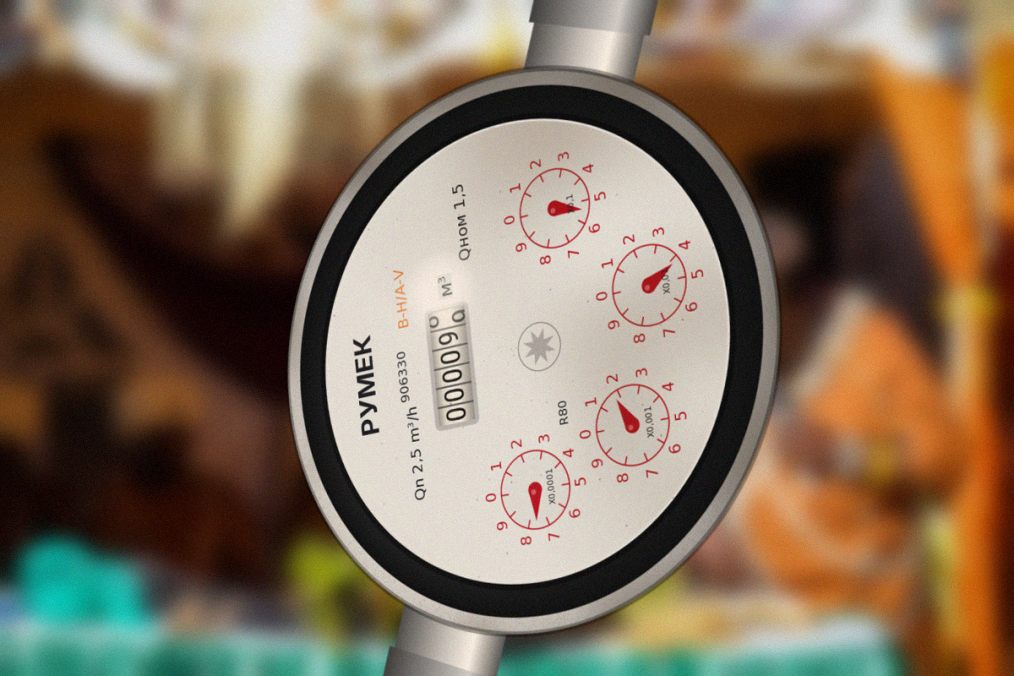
value=98.5417 unit=m³
